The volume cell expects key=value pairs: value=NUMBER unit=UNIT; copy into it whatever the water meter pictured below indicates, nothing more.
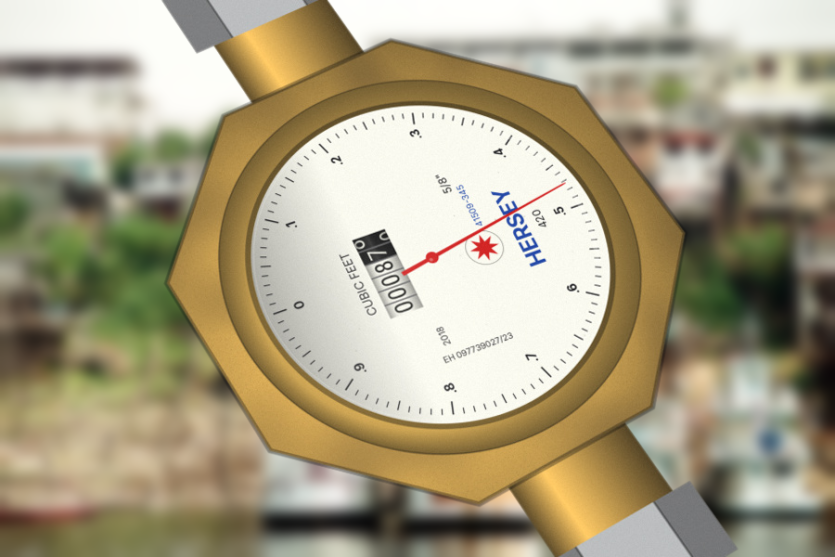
value=878.47 unit=ft³
